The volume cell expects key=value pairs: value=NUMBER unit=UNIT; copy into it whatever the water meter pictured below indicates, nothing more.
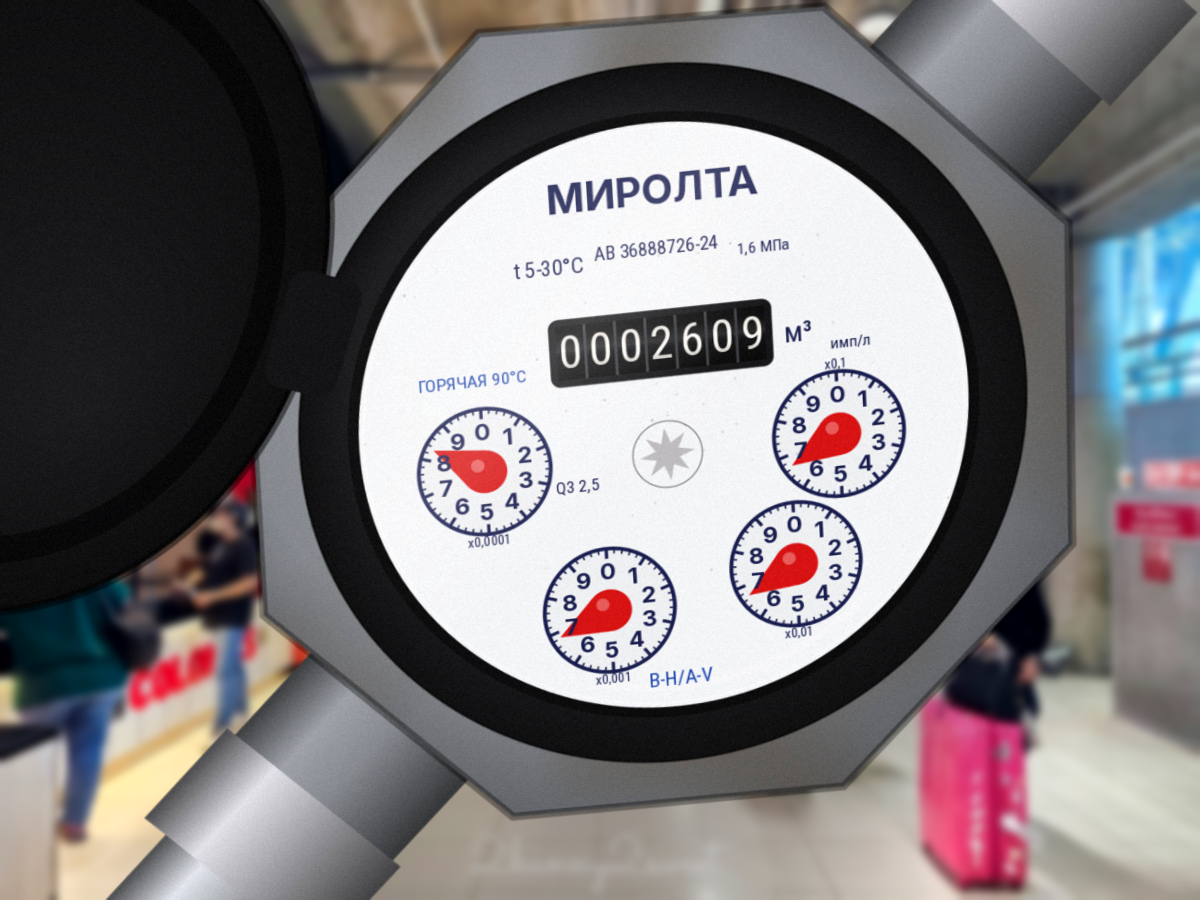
value=2609.6668 unit=m³
